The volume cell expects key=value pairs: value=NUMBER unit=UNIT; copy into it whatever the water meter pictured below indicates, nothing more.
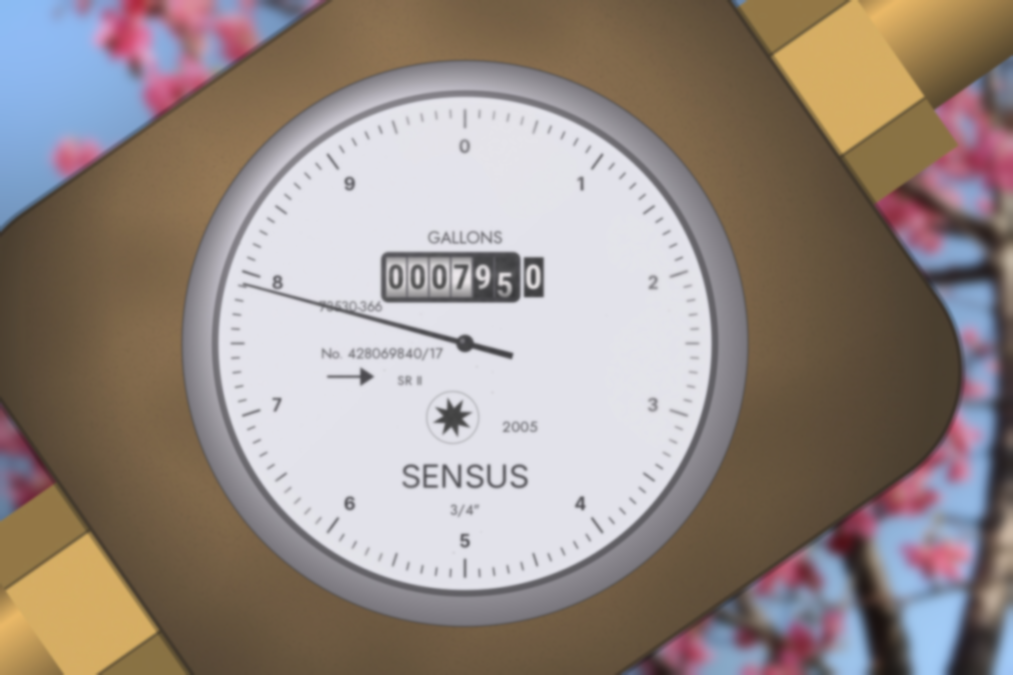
value=7947.9 unit=gal
